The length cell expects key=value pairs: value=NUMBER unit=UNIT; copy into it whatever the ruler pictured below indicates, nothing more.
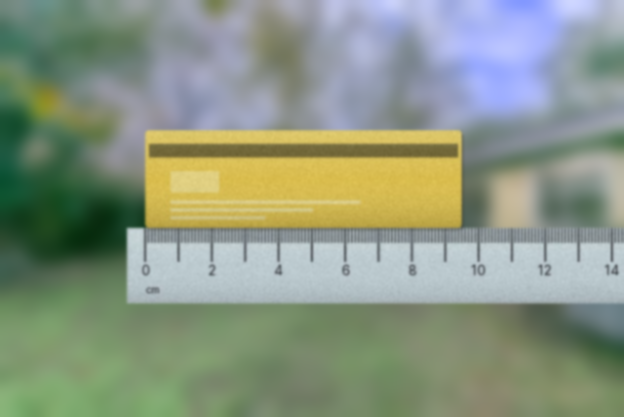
value=9.5 unit=cm
